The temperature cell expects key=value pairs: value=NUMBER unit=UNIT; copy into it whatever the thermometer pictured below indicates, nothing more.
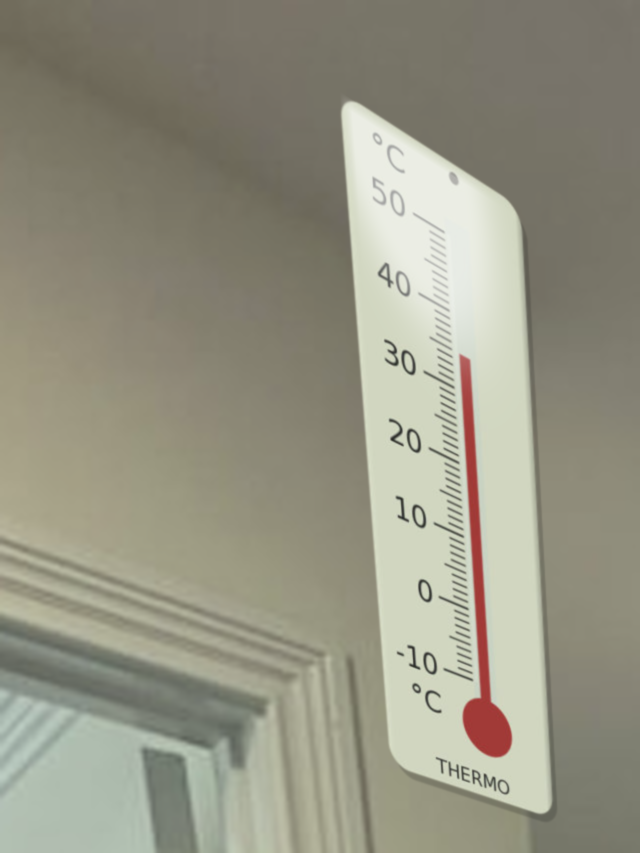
value=35 unit=°C
